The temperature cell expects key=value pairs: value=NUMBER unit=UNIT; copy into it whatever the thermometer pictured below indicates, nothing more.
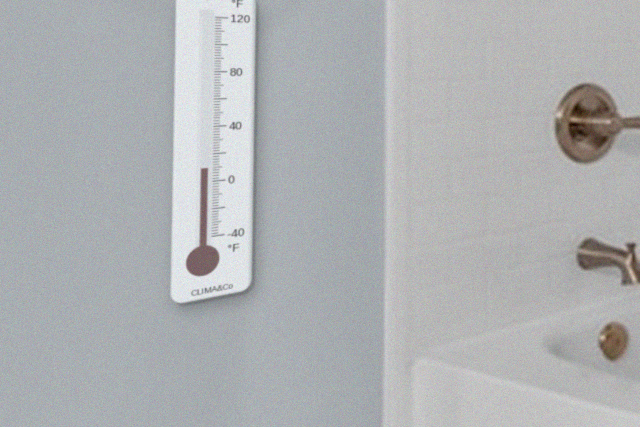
value=10 unit=°F
